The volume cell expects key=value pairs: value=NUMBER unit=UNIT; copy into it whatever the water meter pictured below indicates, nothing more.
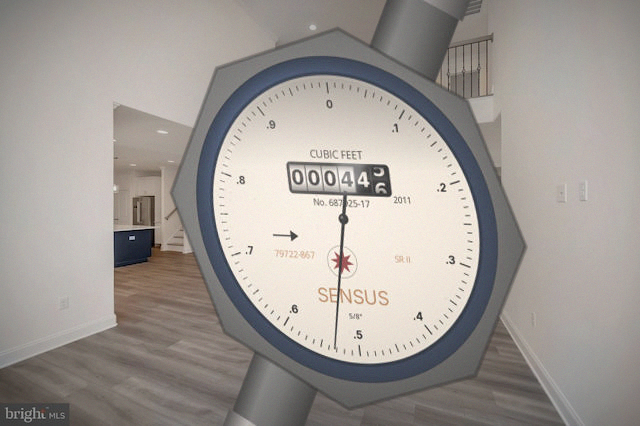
value=445.53 unit=ft³
